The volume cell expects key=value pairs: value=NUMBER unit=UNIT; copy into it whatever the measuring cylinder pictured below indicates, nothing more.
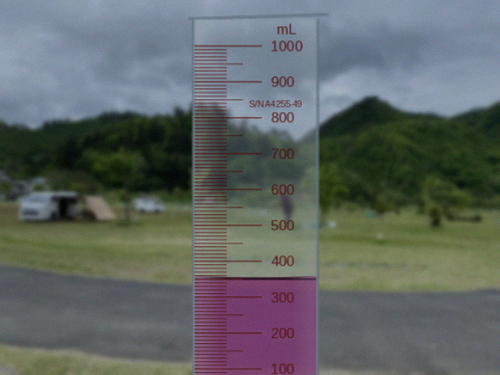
value=350 unit=mL
